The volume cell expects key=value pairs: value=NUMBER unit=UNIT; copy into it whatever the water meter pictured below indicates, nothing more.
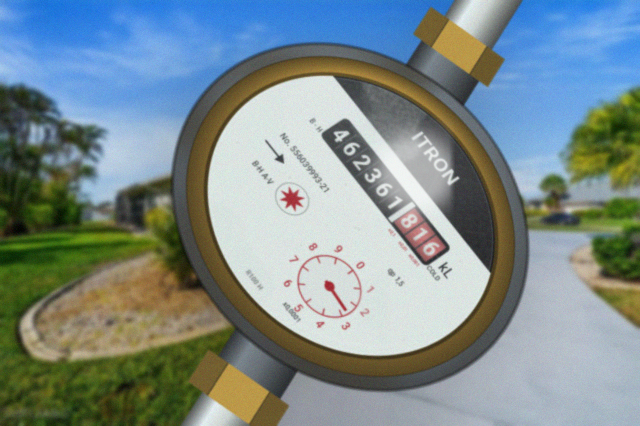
value=462361.8162 unit=kL
